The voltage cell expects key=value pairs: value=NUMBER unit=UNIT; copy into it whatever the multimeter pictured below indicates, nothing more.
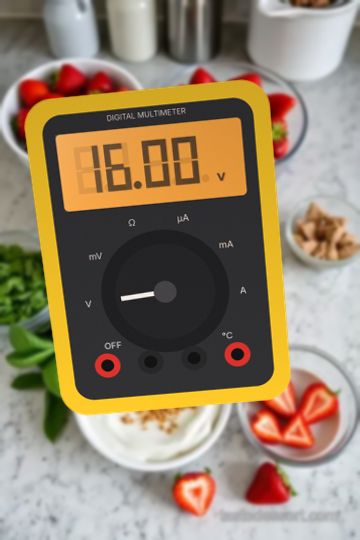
value=16.00 unit=V
